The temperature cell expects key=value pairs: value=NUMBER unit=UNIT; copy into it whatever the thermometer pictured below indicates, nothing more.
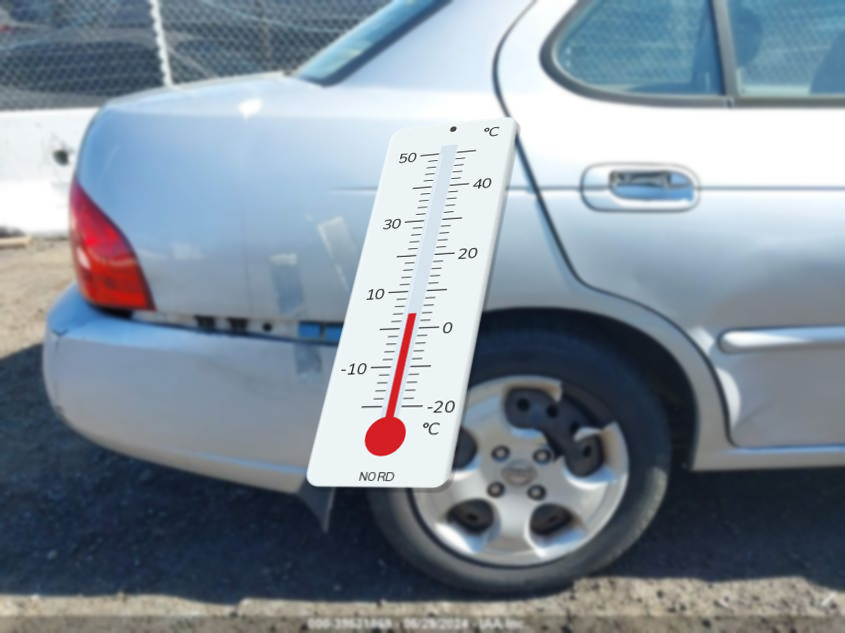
value=4 unit=°C
